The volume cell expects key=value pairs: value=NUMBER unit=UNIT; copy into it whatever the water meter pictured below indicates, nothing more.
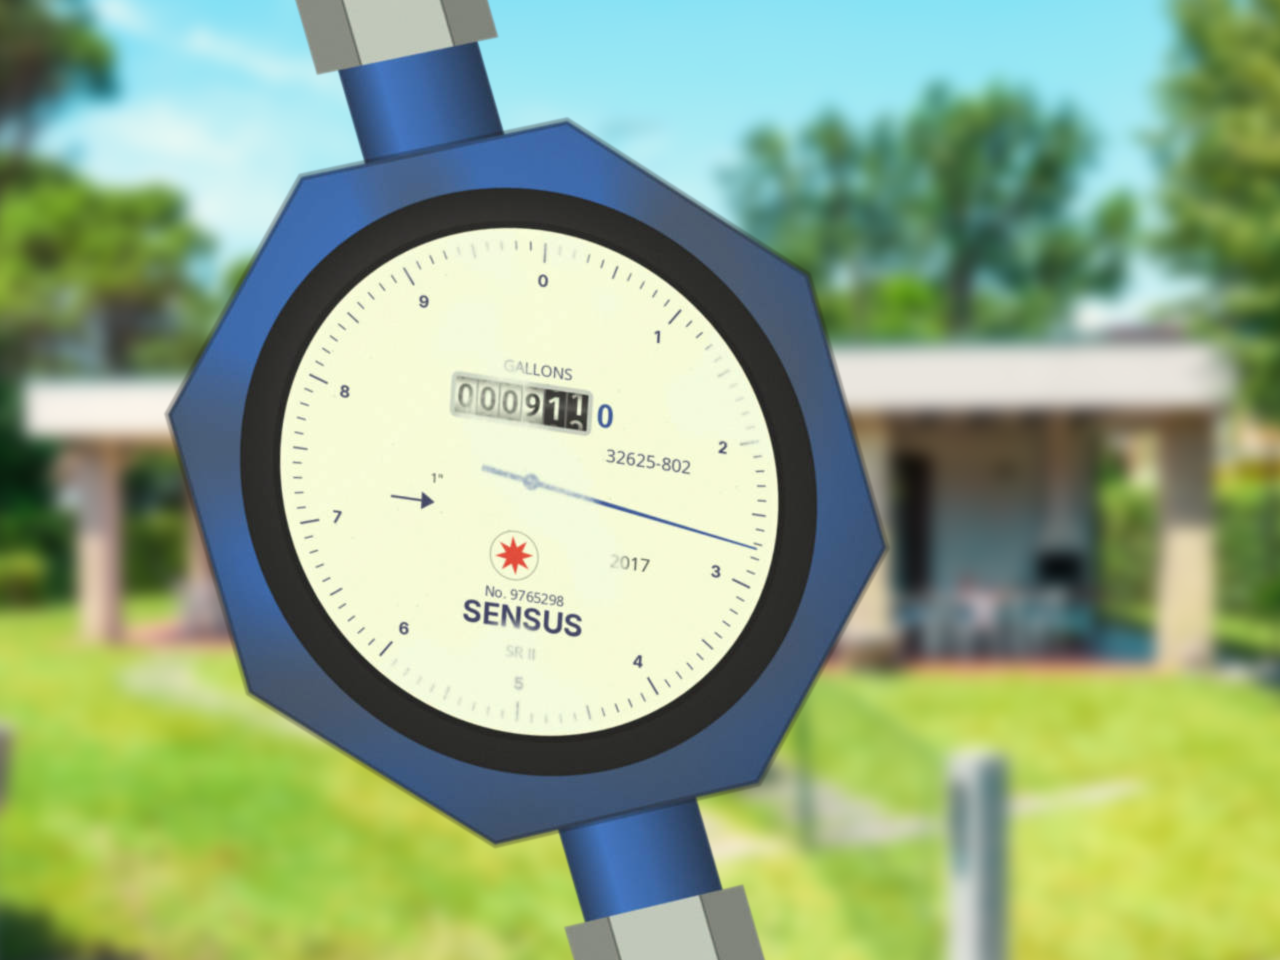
value=9112.7 unit=gal
